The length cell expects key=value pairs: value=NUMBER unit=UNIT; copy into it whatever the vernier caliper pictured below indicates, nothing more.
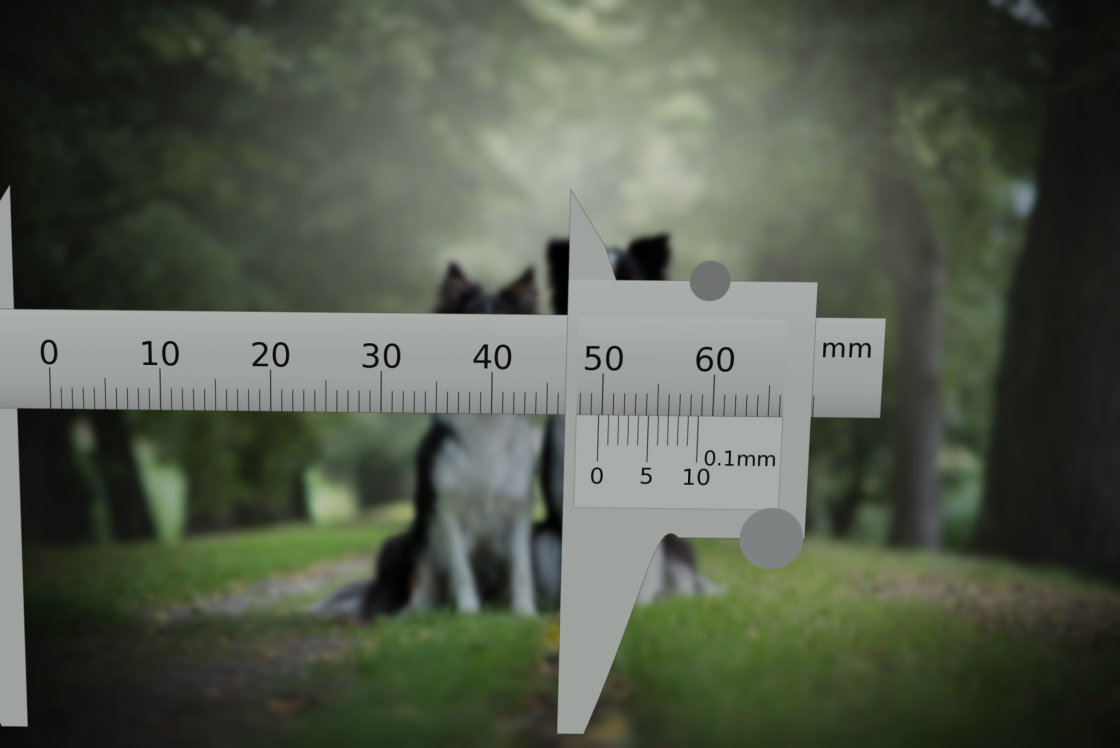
value=49.7 unit=mm
